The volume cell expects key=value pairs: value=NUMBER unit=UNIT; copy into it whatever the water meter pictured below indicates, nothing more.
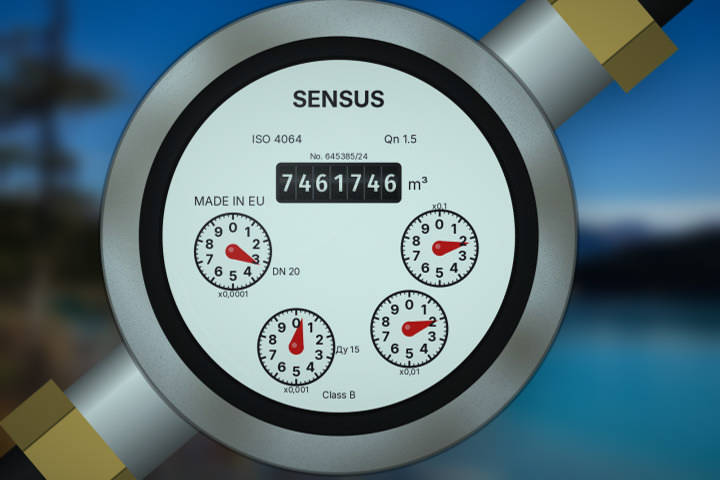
value=7461746.2203 unit=m³
